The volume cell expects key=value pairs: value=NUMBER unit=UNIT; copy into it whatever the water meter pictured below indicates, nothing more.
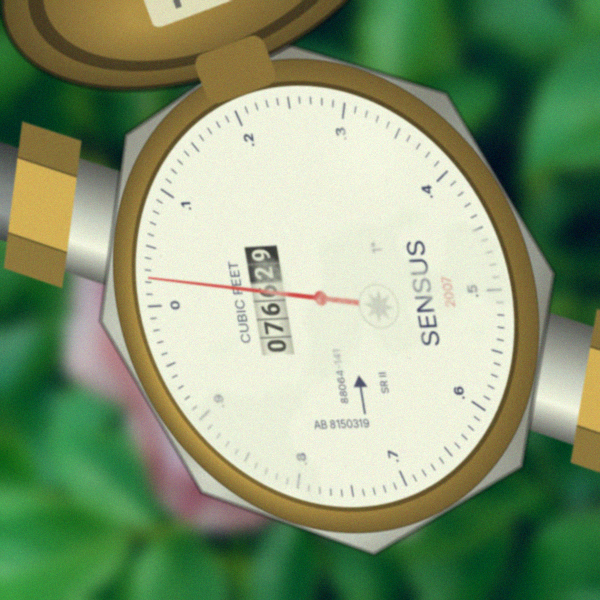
value=76629.02 unit=ft³
